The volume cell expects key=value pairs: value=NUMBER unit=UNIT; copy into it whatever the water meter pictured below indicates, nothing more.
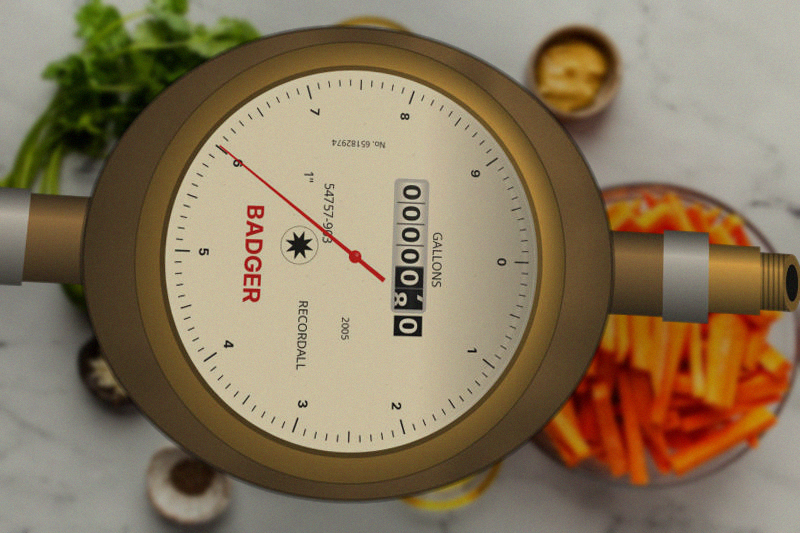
value=76.0 unit=gal
